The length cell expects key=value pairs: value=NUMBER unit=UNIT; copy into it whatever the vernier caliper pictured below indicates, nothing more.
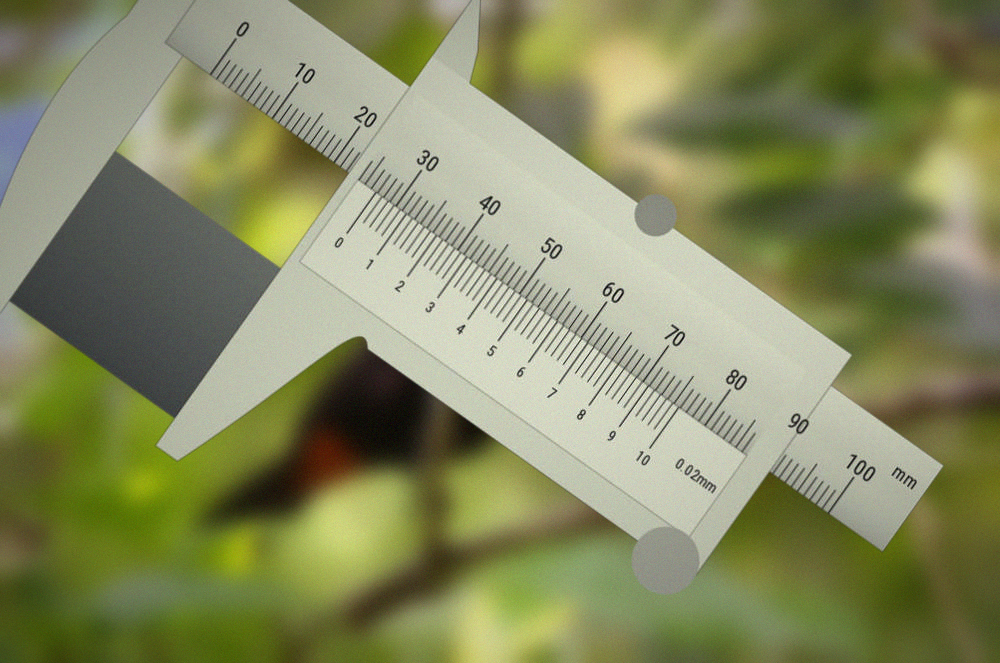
value=26.8 unit=mm
